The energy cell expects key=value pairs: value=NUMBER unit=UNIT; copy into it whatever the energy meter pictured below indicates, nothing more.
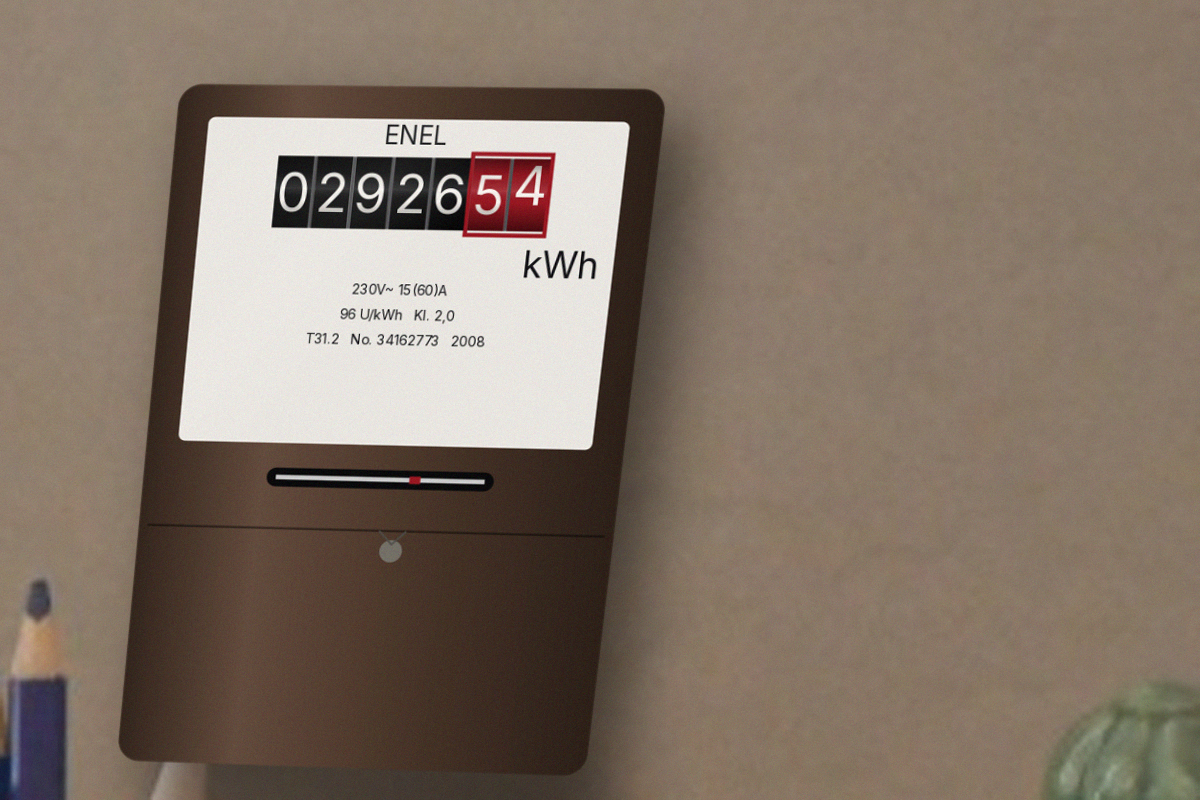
value=2926.54 unit=kWh
